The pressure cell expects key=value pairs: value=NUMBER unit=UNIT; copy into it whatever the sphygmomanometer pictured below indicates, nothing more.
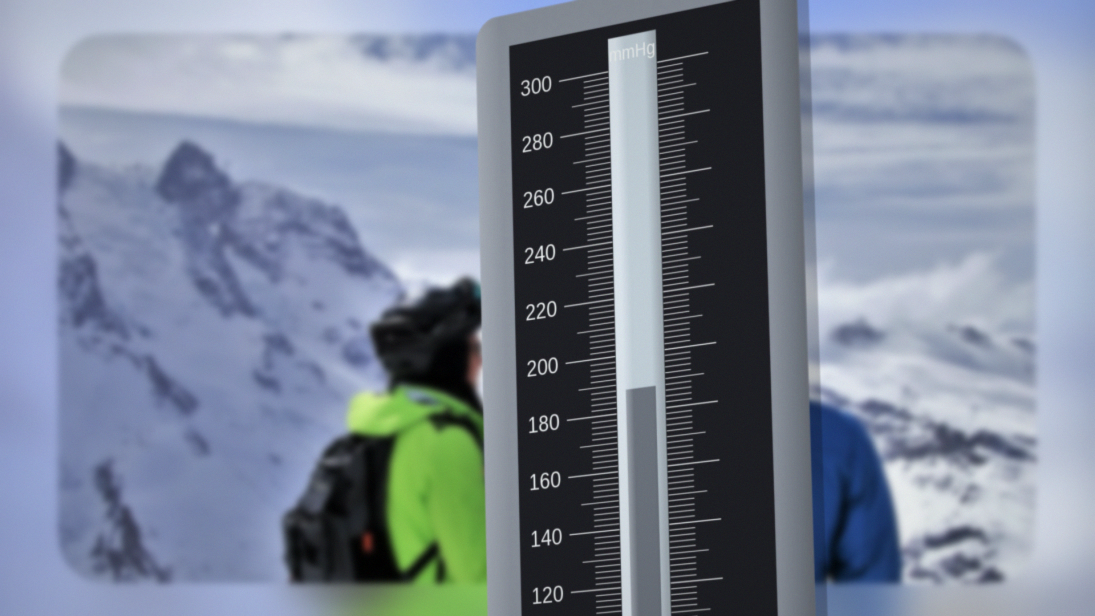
value=188 unit=mmHg
